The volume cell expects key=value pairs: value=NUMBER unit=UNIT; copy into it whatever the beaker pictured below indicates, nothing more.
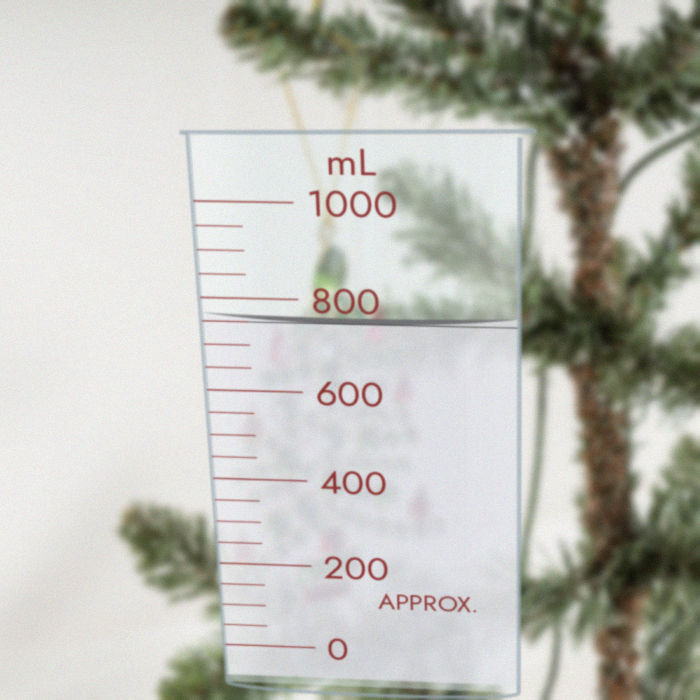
value=750 unit=mL
